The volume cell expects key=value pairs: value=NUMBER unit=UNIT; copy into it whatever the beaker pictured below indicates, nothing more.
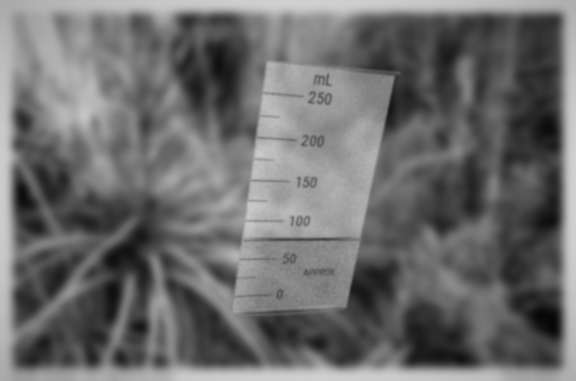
value=75 unit=mL
